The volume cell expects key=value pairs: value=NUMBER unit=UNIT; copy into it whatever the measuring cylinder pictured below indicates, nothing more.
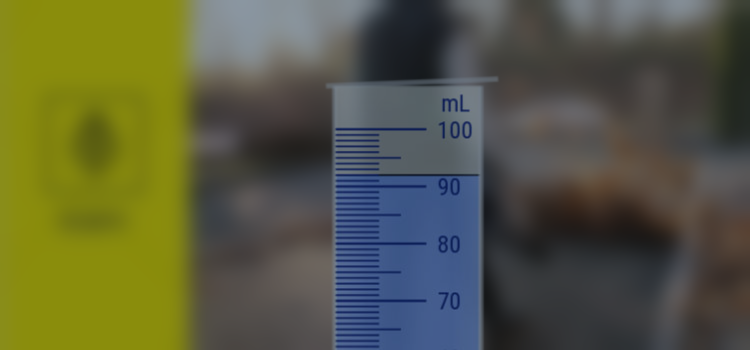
value=92 unit=mL
